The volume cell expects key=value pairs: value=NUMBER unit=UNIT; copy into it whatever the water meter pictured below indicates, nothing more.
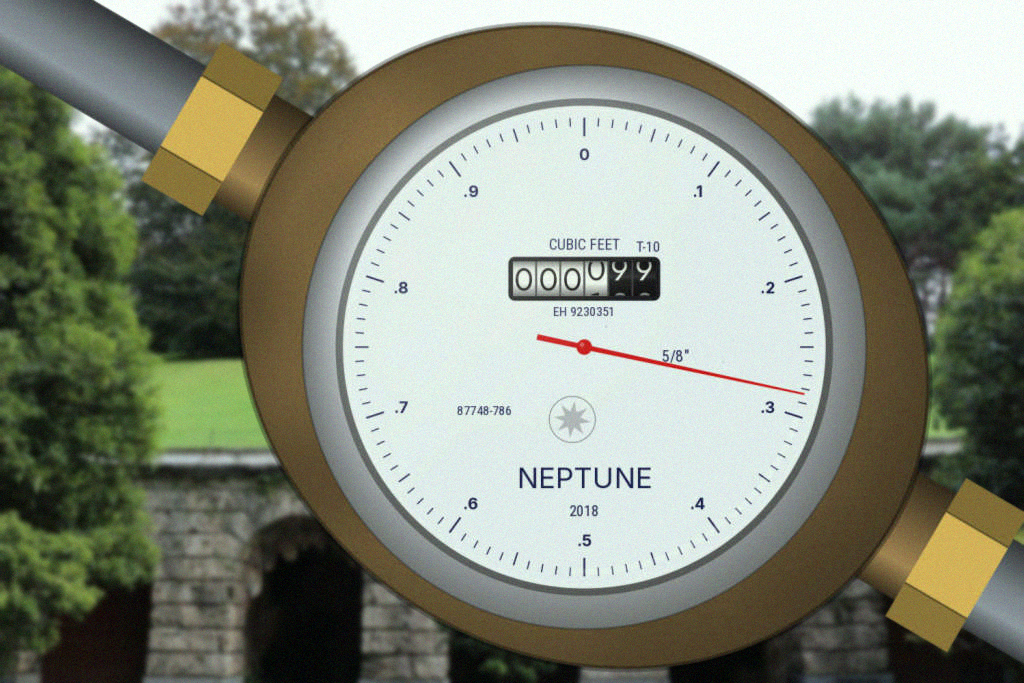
value=99.28 unit=ft³
